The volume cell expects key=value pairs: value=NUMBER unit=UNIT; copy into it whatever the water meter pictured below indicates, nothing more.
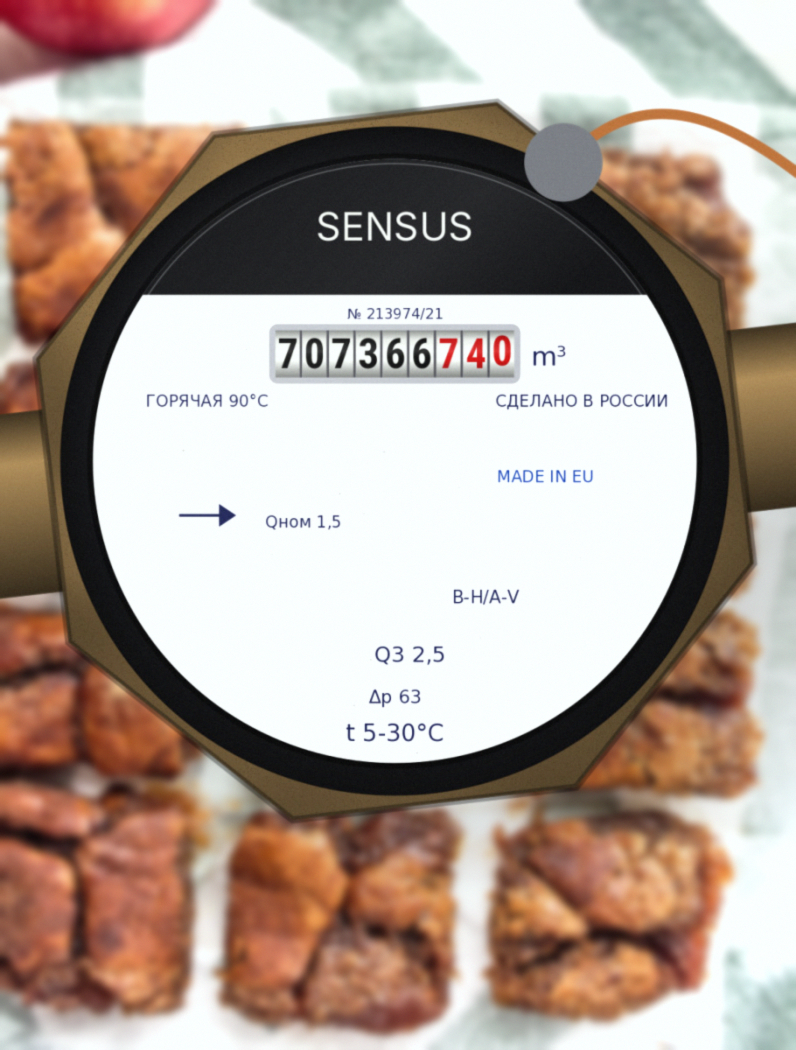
value=707366.740 unit=m³
